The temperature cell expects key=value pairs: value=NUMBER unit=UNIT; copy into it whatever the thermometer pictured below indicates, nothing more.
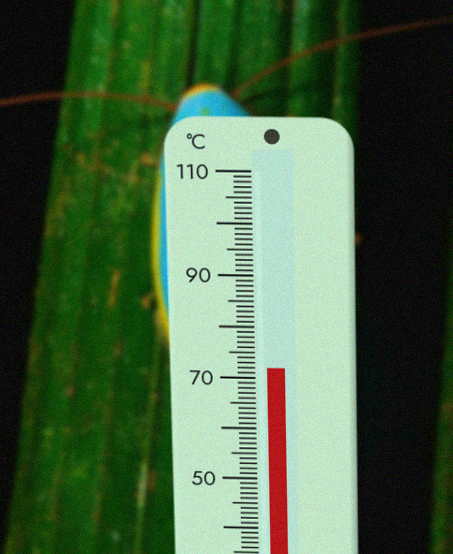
value=72 unit=°C
